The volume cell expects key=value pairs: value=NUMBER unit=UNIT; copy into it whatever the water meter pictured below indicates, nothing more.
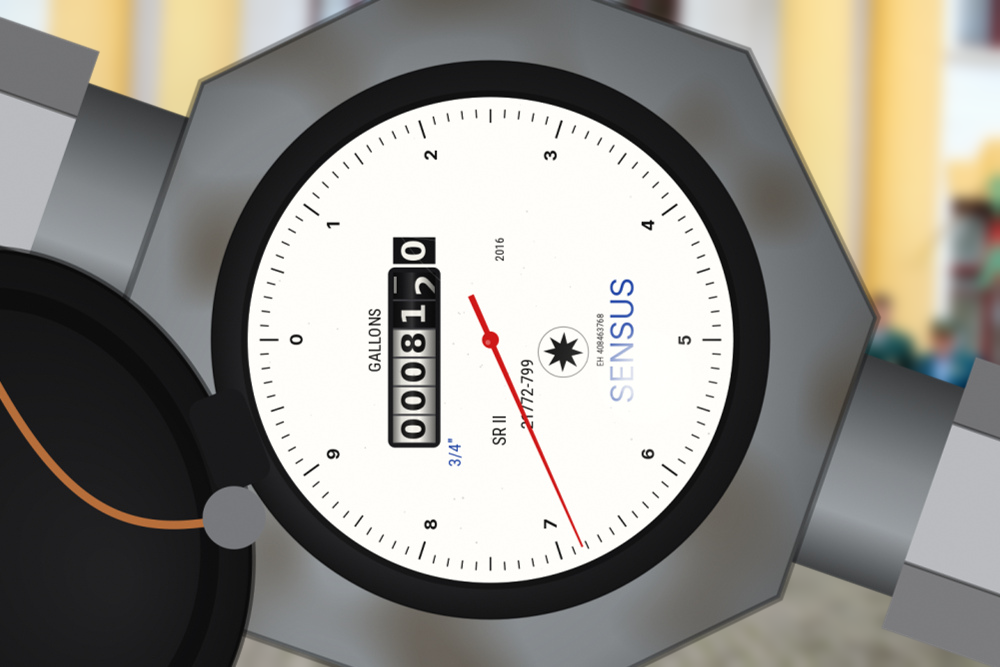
value=8116.8 unit=gal
